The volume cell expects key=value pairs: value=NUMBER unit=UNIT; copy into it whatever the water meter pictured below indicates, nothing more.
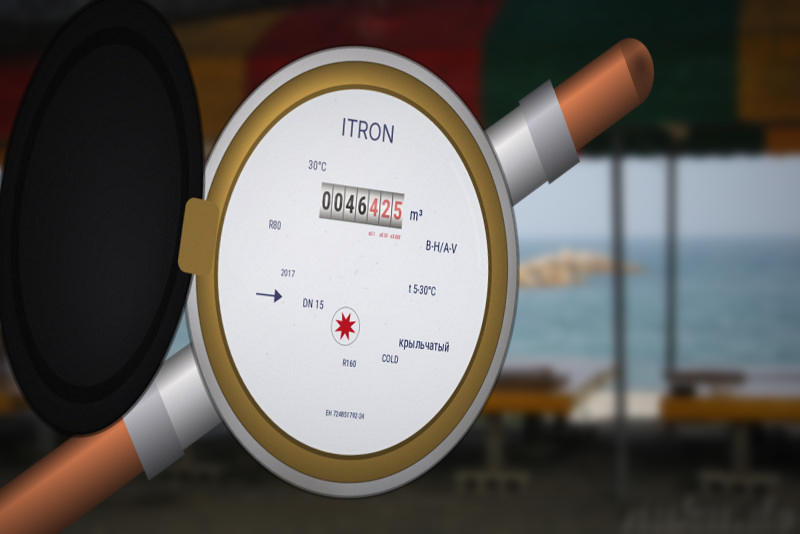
value=46.425 unit=m³
